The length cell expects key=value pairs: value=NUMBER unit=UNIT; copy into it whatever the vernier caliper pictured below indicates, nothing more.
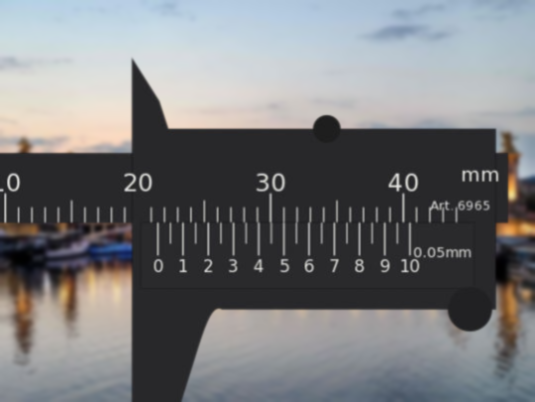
value=21.5 unit=mm
